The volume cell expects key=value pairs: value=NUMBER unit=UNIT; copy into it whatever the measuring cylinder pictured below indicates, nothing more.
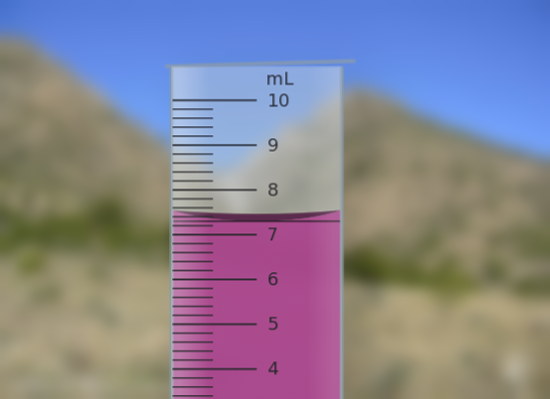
value=7.3 unit=mL
